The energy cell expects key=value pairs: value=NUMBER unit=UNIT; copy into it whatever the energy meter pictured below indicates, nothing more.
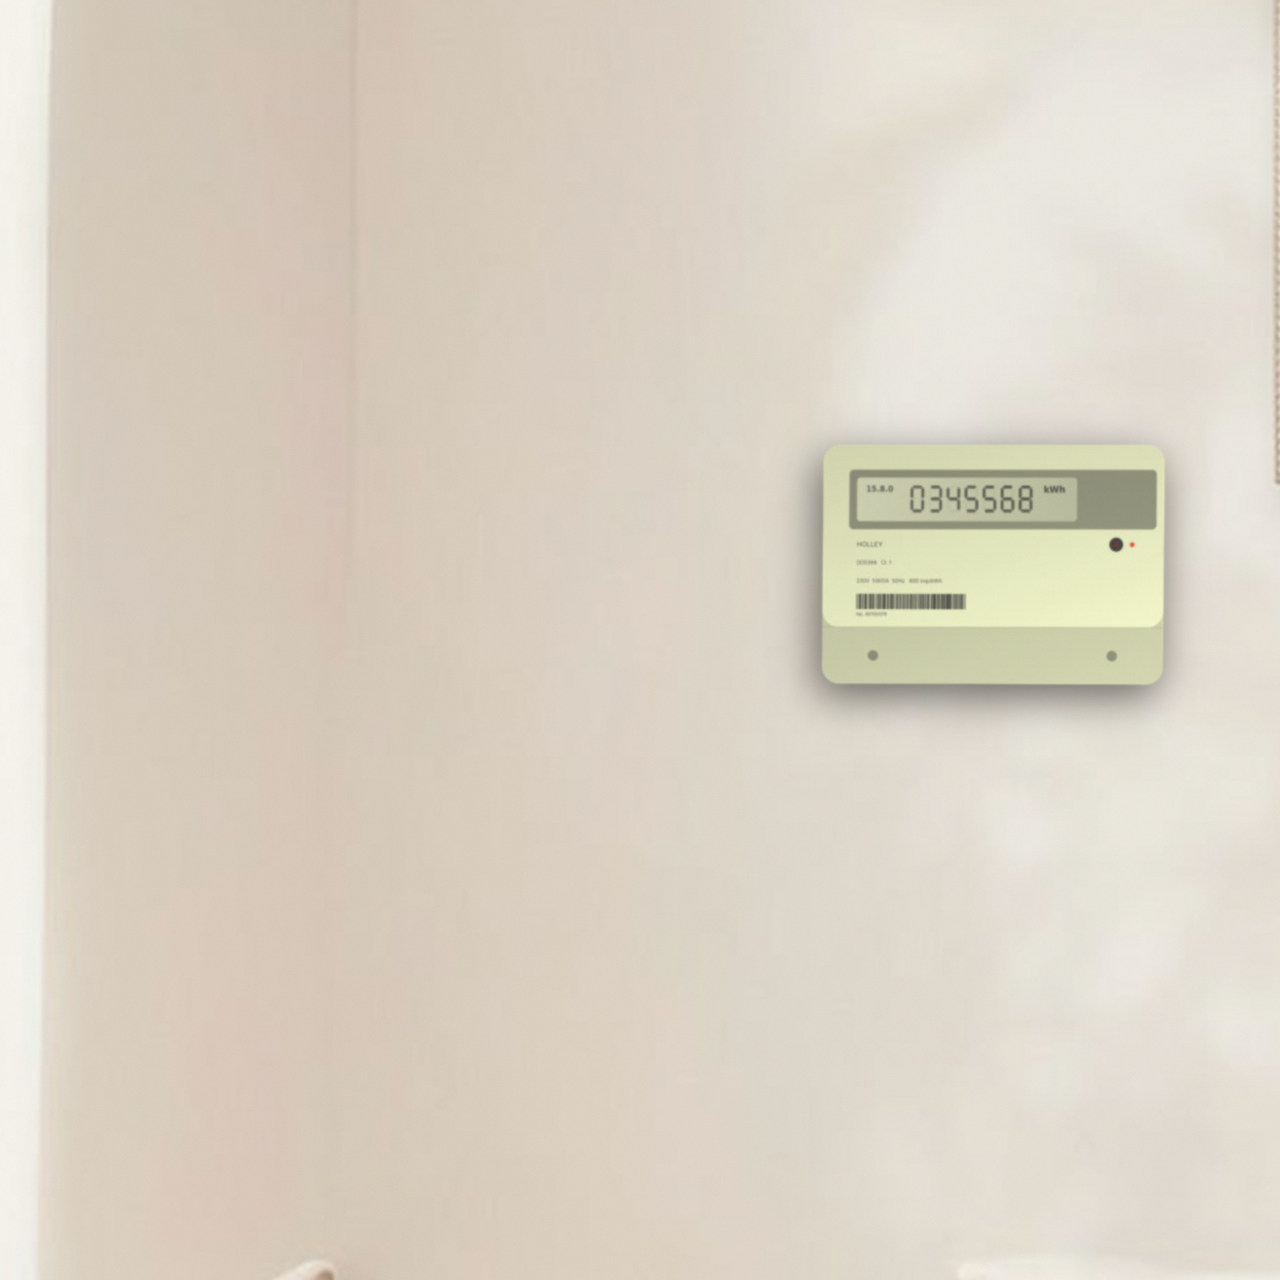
value=345568 unit=kWh
